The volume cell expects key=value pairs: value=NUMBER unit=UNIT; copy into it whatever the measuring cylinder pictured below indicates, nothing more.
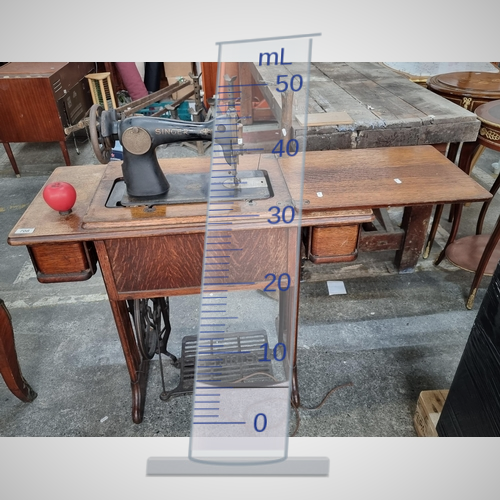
value=5 unit=mL
